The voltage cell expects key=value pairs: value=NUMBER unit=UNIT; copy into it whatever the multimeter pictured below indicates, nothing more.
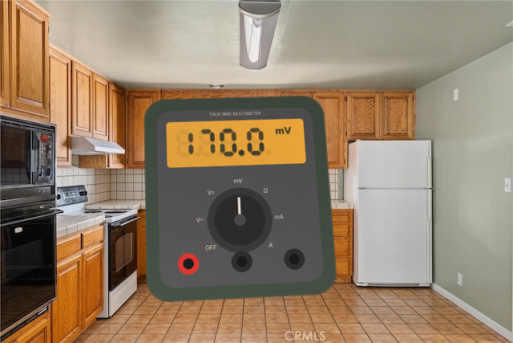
value=170.0 unit=mV
